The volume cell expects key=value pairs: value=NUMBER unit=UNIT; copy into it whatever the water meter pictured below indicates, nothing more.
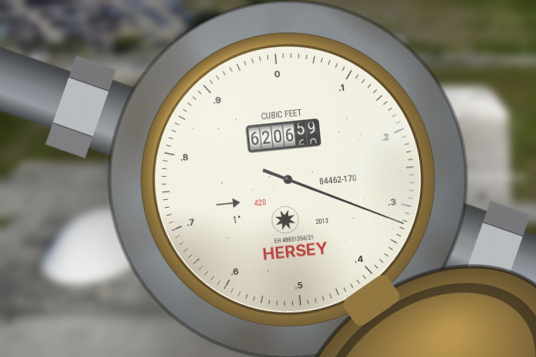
value=620659.32 unit=ft³
